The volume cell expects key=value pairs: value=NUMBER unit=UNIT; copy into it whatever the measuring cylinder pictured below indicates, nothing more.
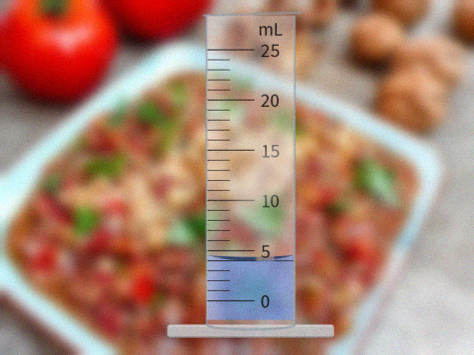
value=4 unit=mL
